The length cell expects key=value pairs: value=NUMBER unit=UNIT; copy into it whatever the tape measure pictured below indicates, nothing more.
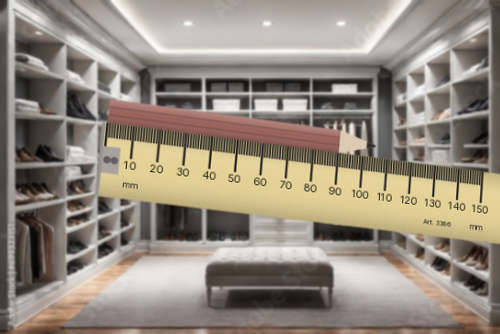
value=105 unit=mm
